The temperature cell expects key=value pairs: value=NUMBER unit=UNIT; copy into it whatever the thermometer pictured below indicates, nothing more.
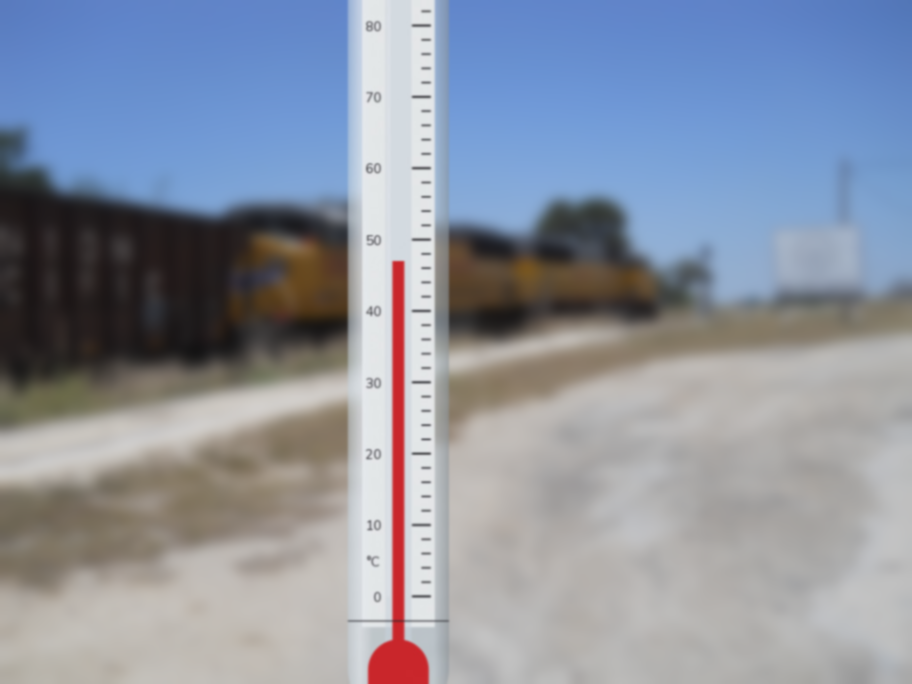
value=47 unit=°C
